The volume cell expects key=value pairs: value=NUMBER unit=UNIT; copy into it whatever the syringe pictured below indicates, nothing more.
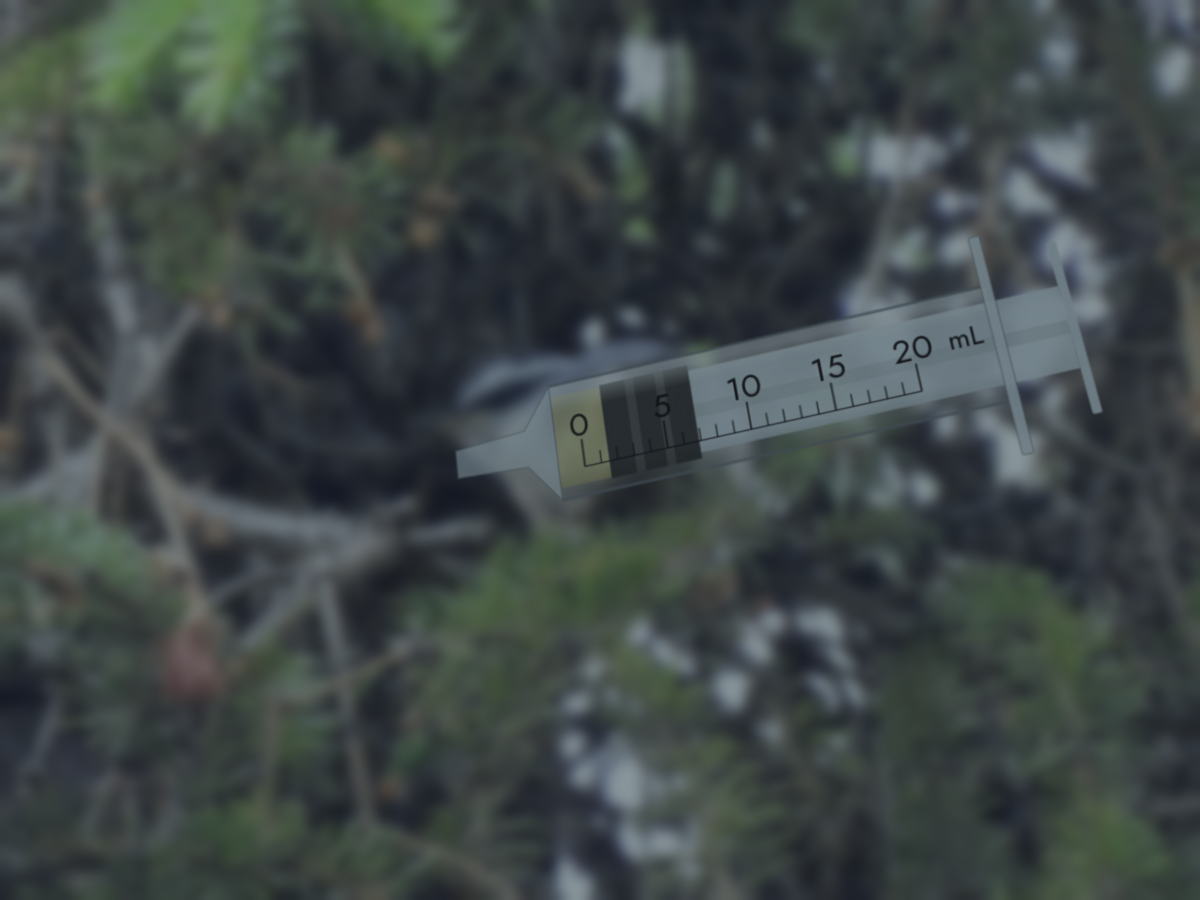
value=1.5 unit=mL
